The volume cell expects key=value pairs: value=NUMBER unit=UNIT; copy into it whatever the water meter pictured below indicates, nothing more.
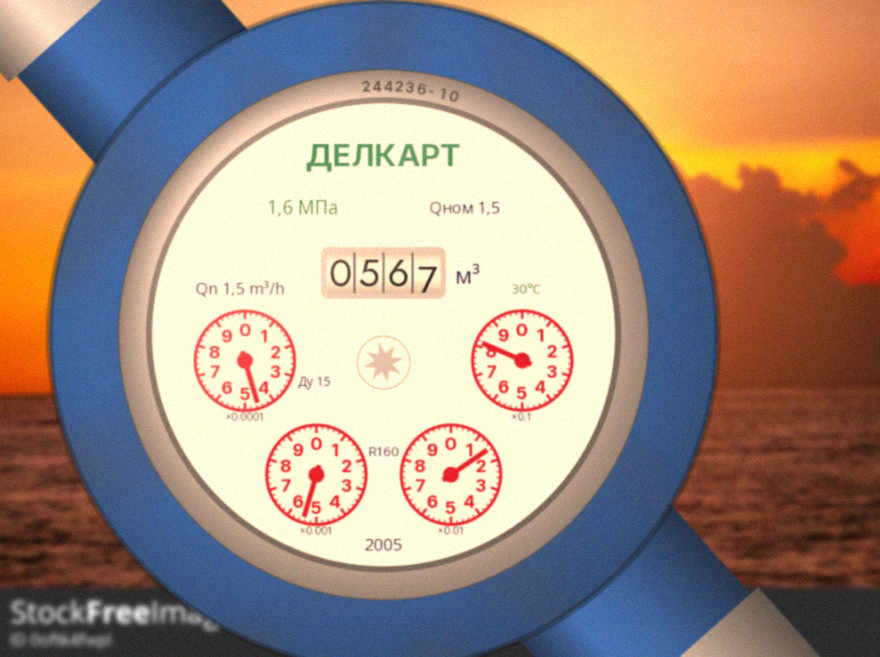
value=566.8154 unit=m³
